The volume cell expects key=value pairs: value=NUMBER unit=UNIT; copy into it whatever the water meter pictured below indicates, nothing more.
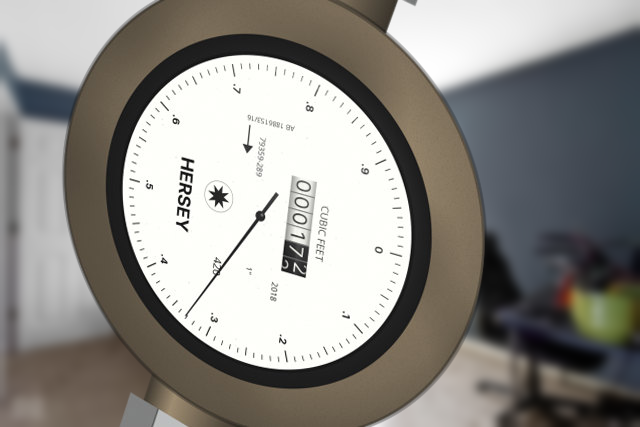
value=172.33 unit=ft³
